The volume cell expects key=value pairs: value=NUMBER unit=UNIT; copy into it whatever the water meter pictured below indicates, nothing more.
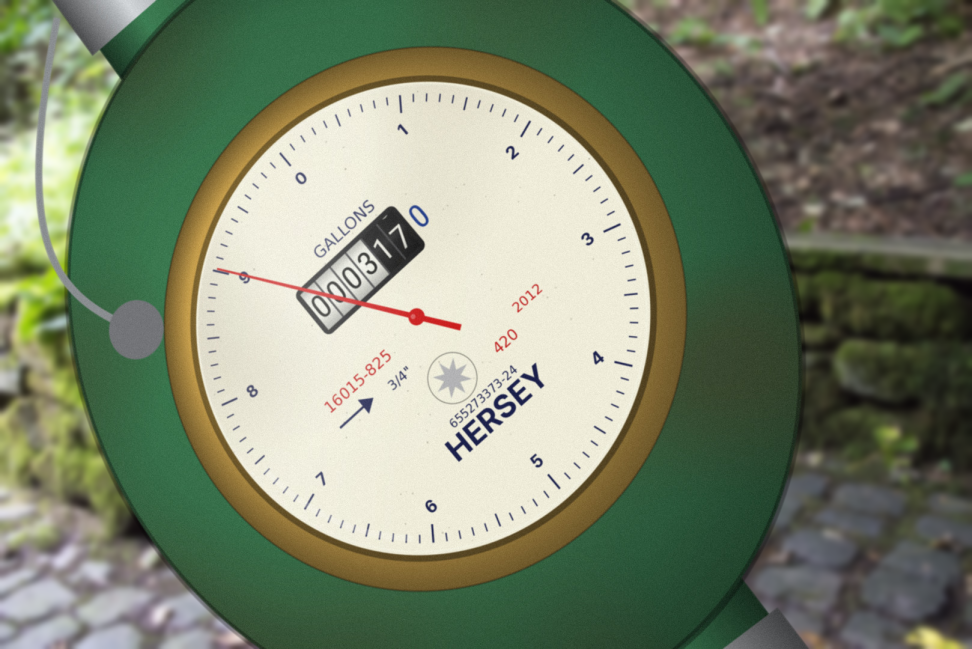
value=3169.0 unit=gal
